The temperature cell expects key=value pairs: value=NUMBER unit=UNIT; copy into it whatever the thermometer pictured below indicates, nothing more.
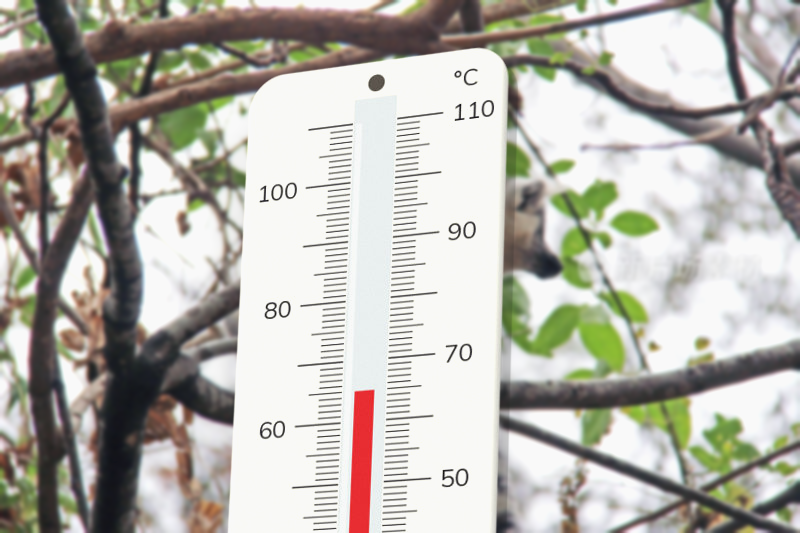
value=65 unit=°C
